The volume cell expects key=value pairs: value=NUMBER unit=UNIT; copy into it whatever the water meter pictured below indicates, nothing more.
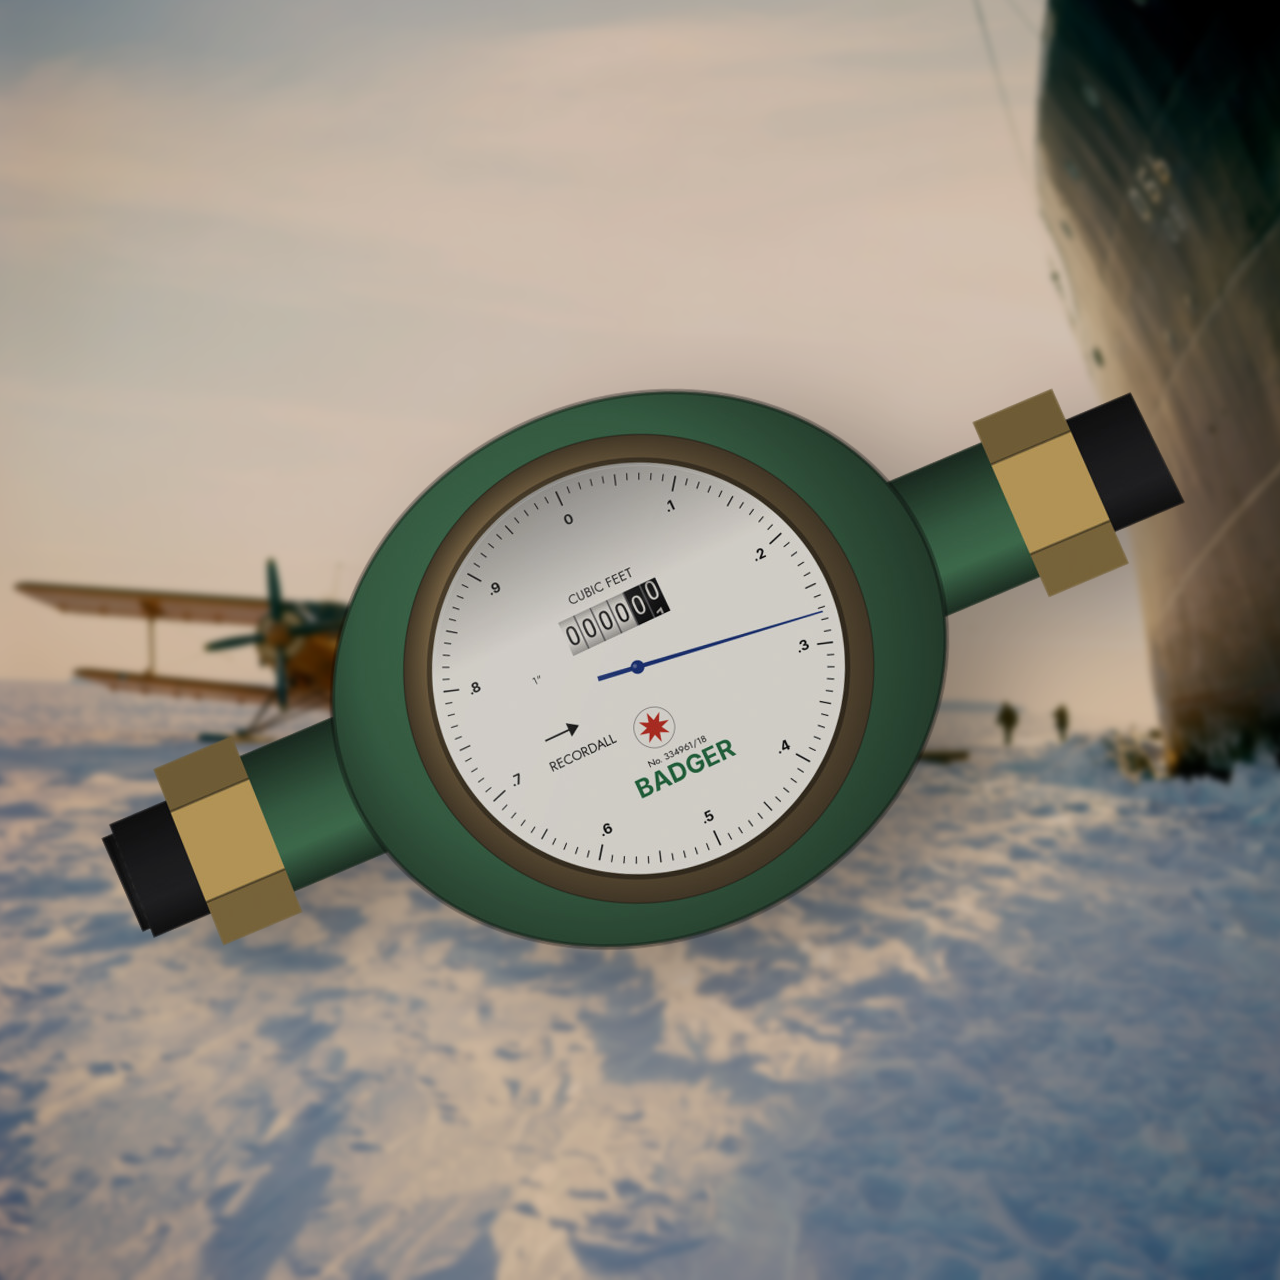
value=0.27 unit=ft³
